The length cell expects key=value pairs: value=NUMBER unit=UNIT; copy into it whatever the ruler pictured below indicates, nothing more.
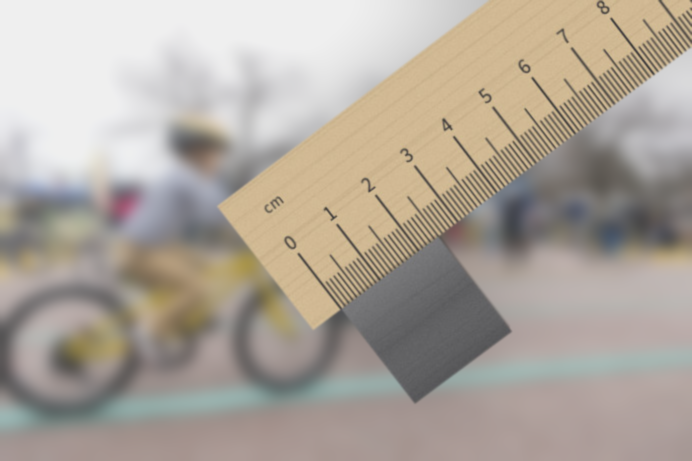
value=2.5 unit=cm
